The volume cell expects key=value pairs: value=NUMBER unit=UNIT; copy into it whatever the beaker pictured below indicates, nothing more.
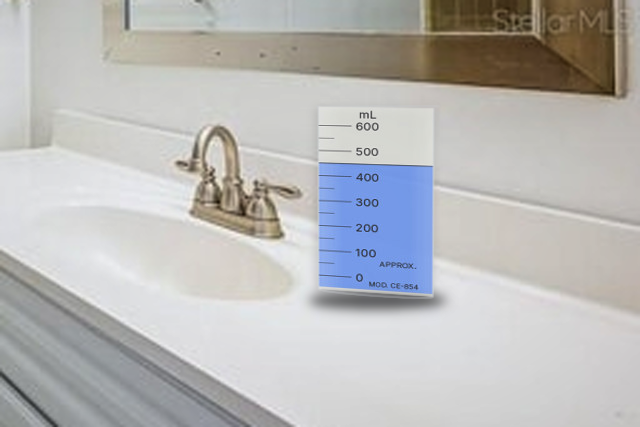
value=450 unit=mL
